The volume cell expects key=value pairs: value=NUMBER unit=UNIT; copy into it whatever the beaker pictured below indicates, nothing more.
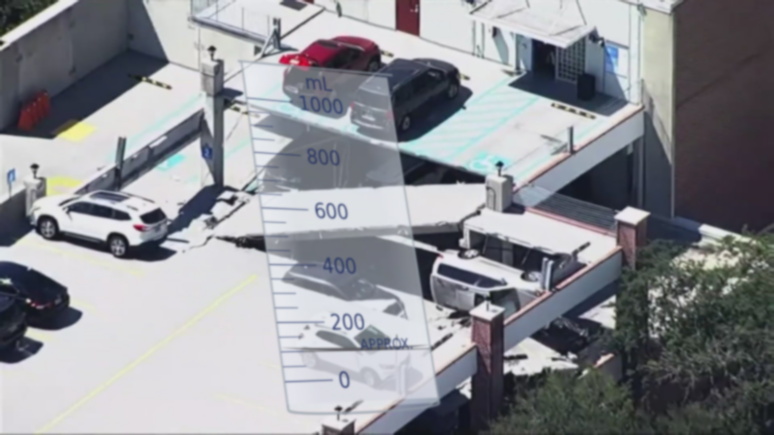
value=100 unit=mL
